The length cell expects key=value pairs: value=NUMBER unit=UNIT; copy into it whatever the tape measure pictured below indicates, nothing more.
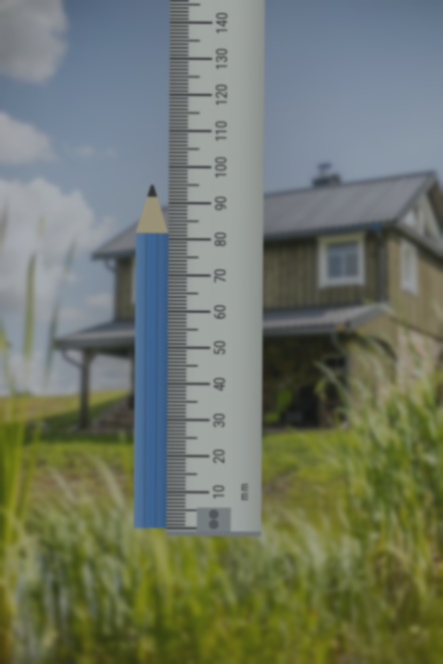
value=95 unit=mm
